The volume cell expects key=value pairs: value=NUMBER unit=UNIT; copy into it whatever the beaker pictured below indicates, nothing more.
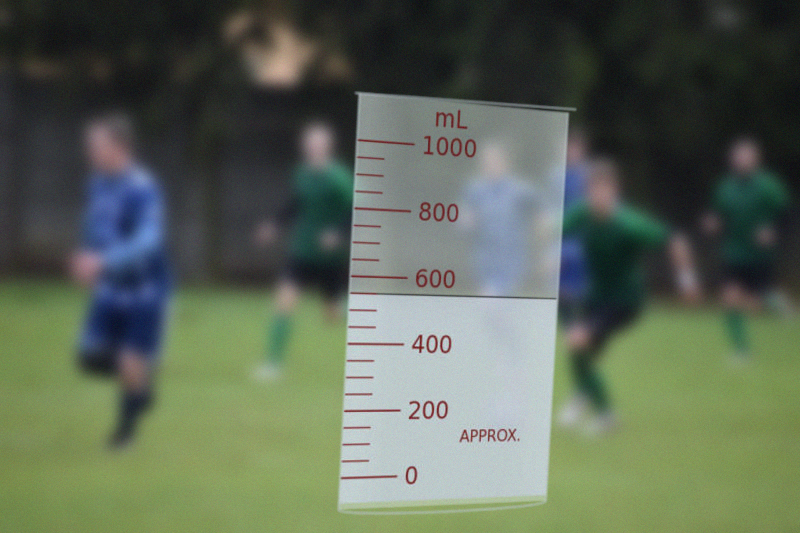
value=550 unit=mL
